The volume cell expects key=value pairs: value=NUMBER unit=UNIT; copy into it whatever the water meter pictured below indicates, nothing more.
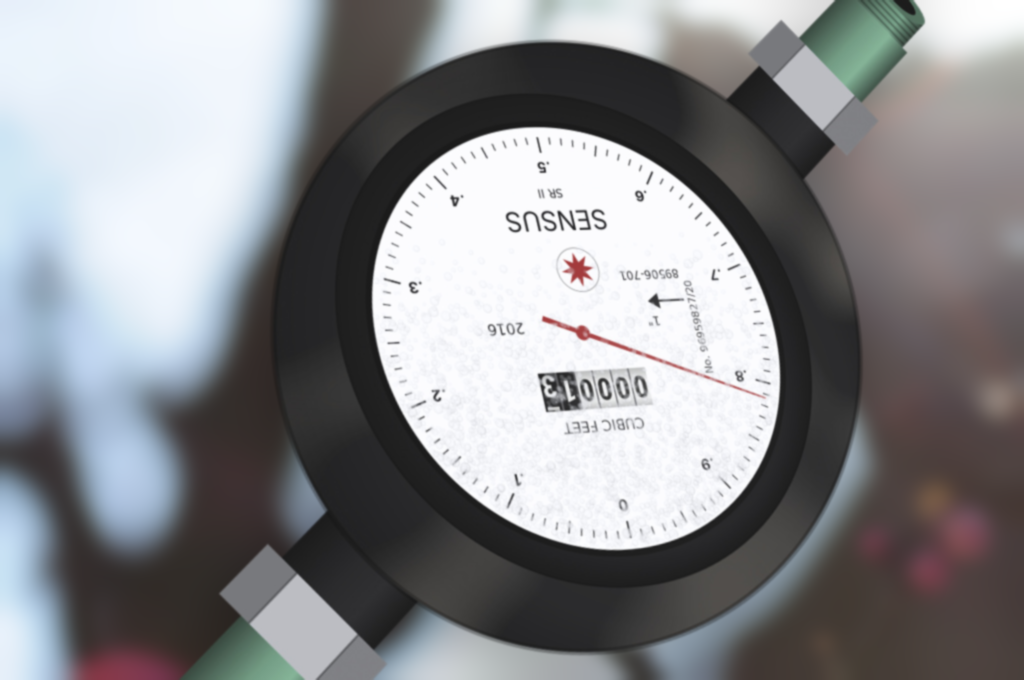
value=12.81 unit=ft³
